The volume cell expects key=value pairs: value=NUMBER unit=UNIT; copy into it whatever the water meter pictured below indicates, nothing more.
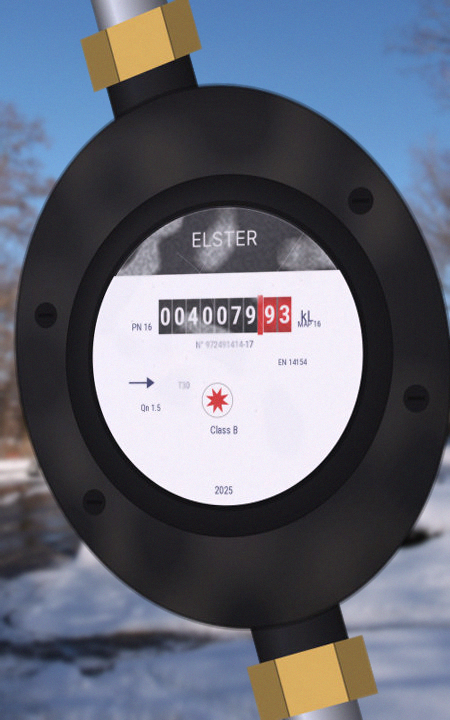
value=40079.93 unit=kL
